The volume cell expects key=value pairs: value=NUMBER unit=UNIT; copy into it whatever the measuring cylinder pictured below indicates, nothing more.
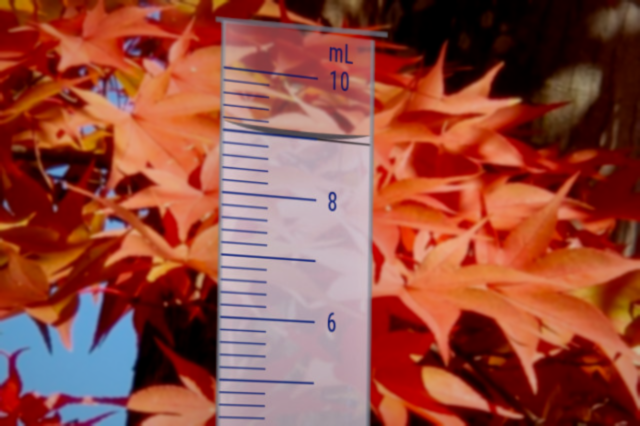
value=9 unit=mL
